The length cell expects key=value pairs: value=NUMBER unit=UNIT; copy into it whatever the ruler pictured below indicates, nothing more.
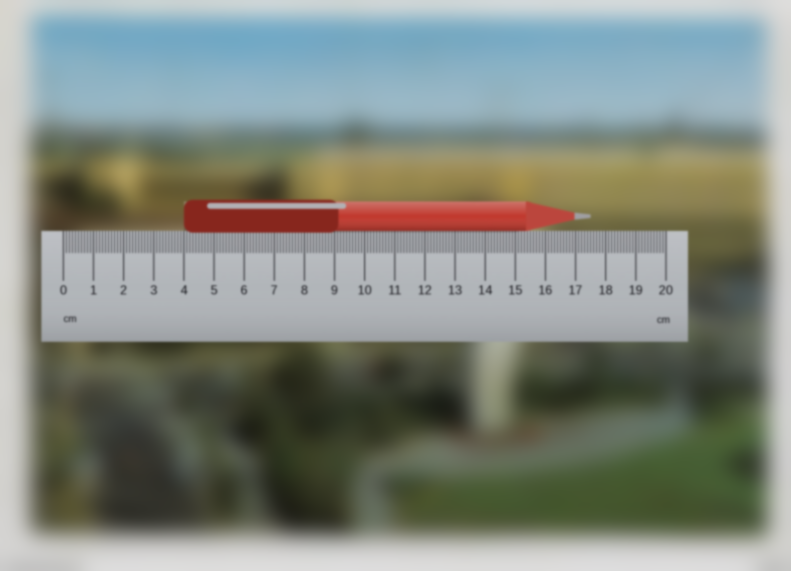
value=13.5 unit=cm
